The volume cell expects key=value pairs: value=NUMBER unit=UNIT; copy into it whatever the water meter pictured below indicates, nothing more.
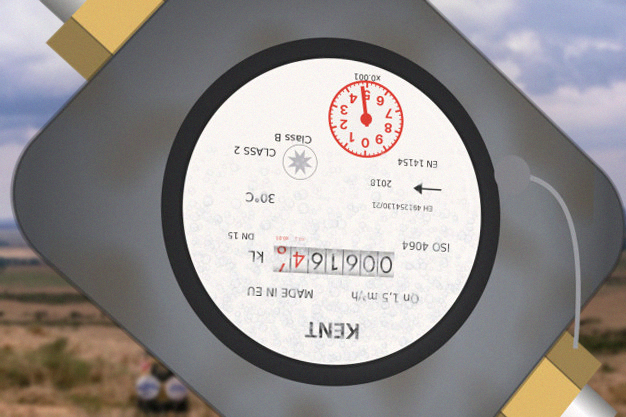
value=616.474 unit=kL
